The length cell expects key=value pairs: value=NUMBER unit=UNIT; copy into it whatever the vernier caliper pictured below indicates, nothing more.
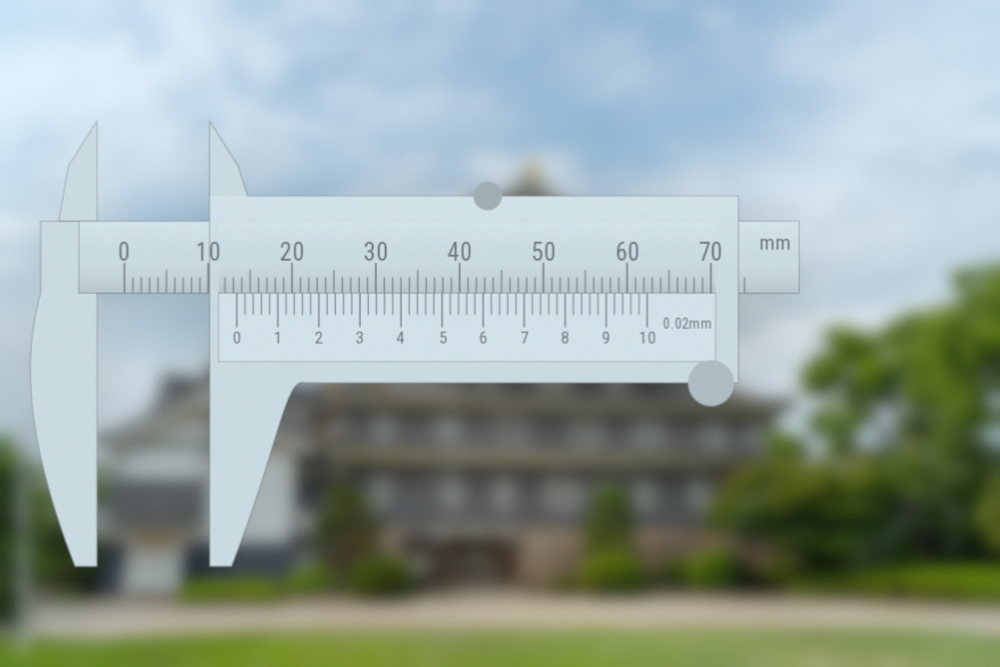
value=13.4 unit=mm
